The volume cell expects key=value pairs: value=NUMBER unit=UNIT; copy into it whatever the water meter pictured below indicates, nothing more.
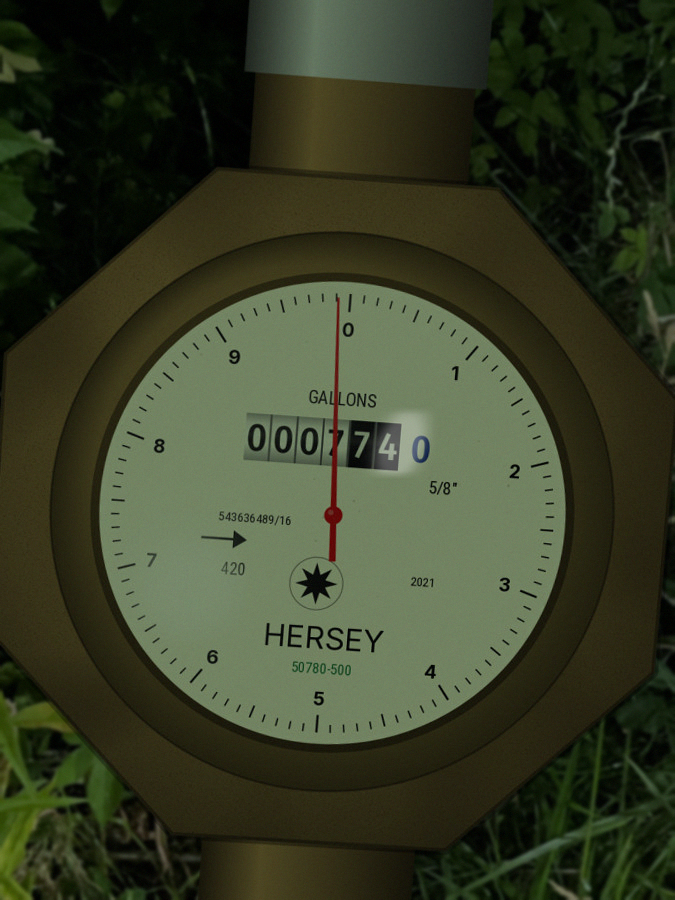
value=7739.9 unit=gal
